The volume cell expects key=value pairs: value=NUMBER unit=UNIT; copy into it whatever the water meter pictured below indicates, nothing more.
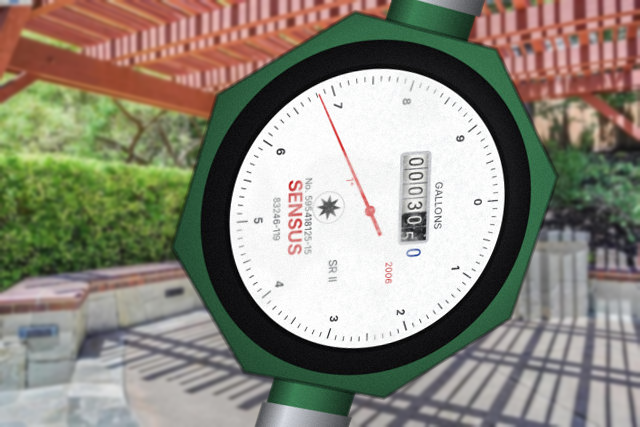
value=3046.8 unit=gal
